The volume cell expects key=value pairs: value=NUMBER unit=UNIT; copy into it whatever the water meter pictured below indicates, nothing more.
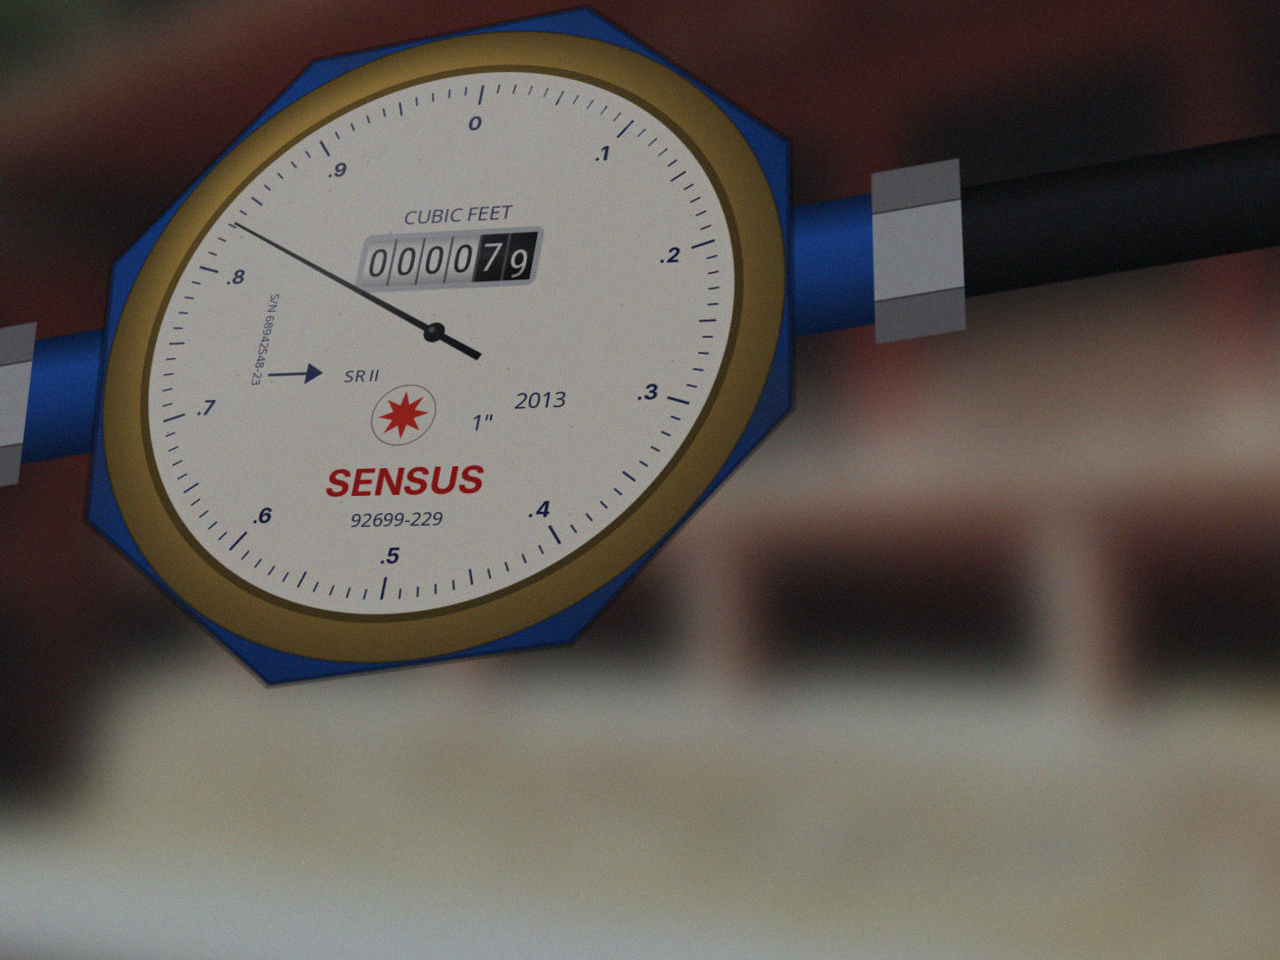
value=78.83 unit=ft³
